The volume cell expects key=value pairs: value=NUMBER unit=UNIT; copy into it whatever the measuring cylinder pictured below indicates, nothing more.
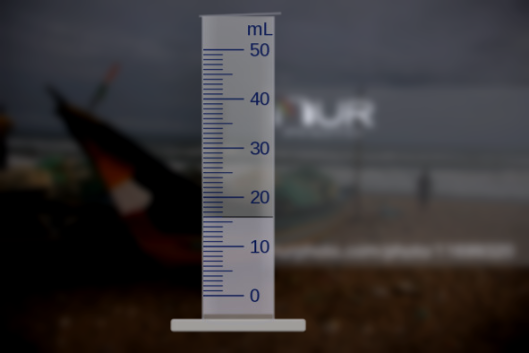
value=16 unit=mL
